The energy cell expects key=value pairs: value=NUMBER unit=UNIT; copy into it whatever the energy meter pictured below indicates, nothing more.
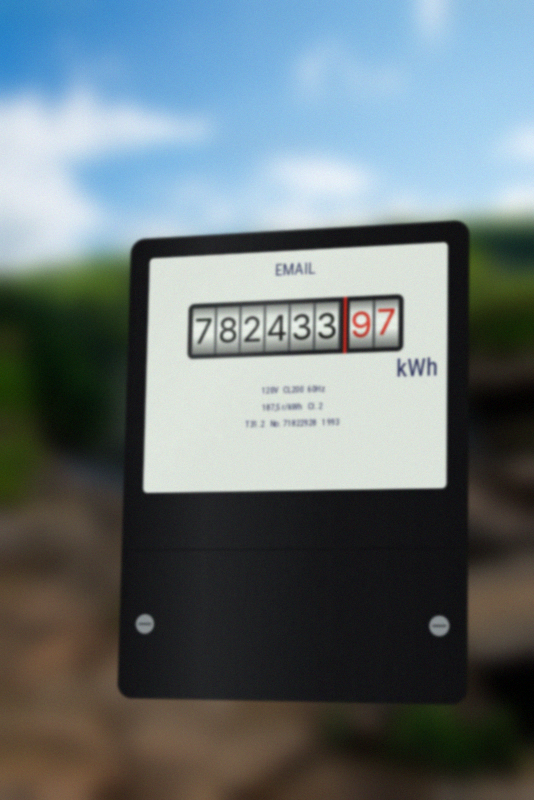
value=782433.97 unit=kWh
